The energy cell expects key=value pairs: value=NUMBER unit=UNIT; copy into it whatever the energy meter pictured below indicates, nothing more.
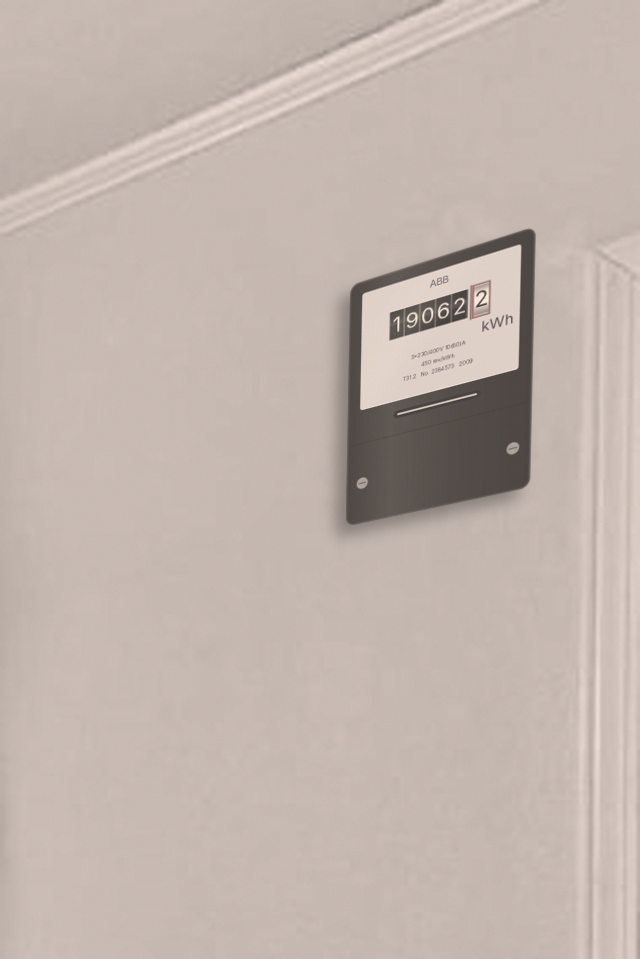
value=19062.2 unit=kWh
